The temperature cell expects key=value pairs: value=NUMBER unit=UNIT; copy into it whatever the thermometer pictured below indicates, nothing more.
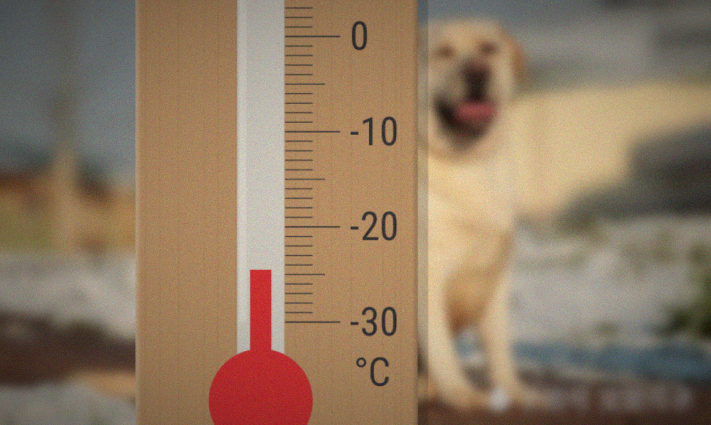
value=-24.5 unit=°C
